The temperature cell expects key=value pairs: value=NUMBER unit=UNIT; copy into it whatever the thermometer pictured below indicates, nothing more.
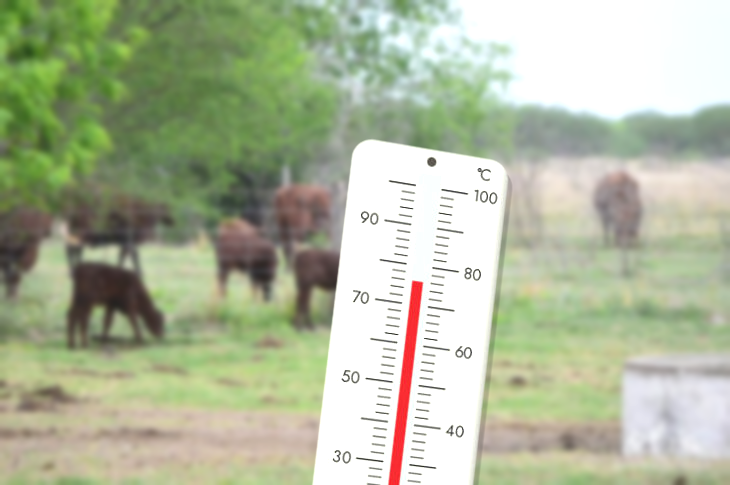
value=76 unit=°C
